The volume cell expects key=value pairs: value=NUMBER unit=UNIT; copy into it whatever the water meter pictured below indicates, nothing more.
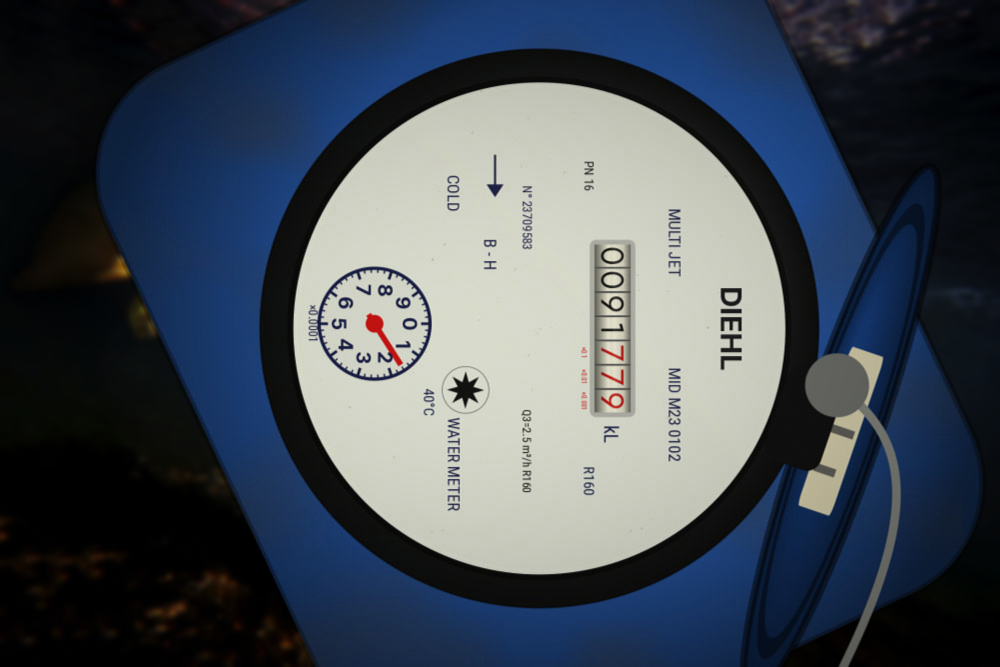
value=91.7791 unit=kL
